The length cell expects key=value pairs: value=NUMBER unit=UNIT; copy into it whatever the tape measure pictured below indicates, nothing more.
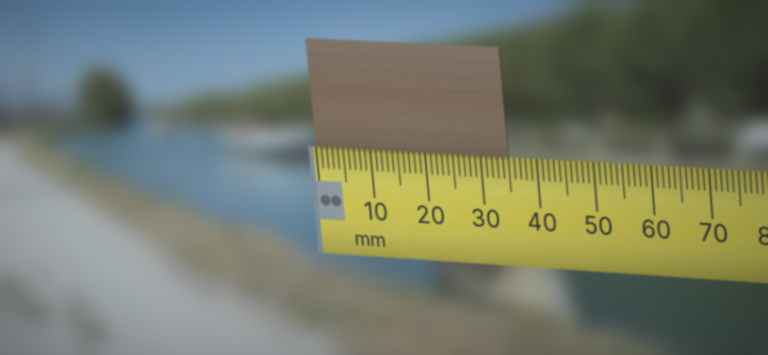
value=35 unit=mm
